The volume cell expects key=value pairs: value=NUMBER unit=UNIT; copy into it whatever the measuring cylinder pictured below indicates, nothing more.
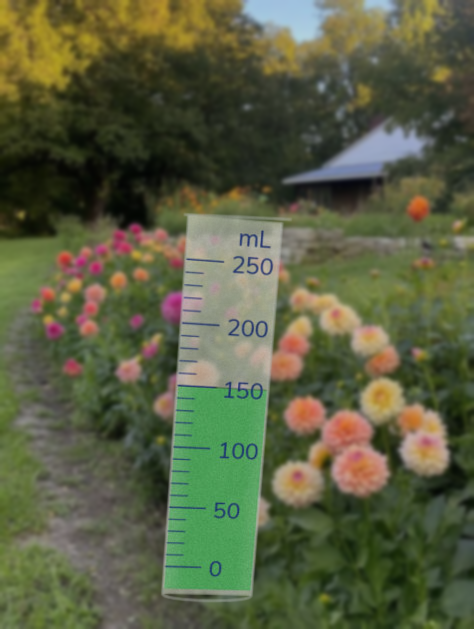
value=150 unit=mL
